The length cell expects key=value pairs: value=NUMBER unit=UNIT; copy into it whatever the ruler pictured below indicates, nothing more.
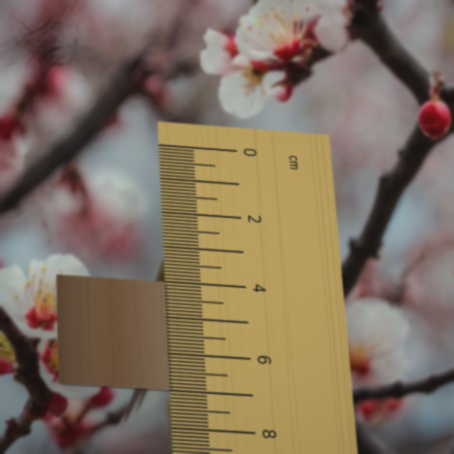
value=3 unit=cm
